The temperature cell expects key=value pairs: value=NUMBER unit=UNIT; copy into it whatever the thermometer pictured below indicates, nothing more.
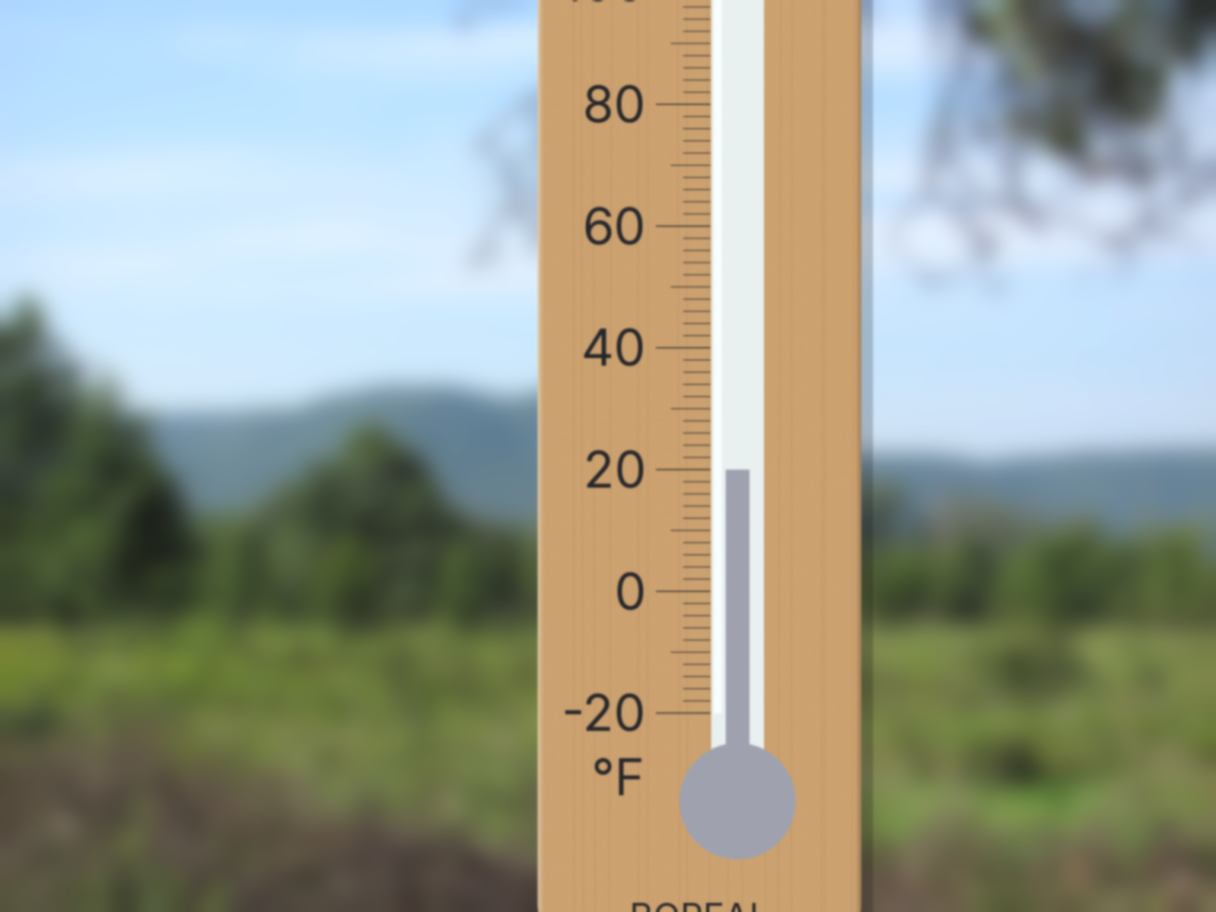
value=20 unit=°F
